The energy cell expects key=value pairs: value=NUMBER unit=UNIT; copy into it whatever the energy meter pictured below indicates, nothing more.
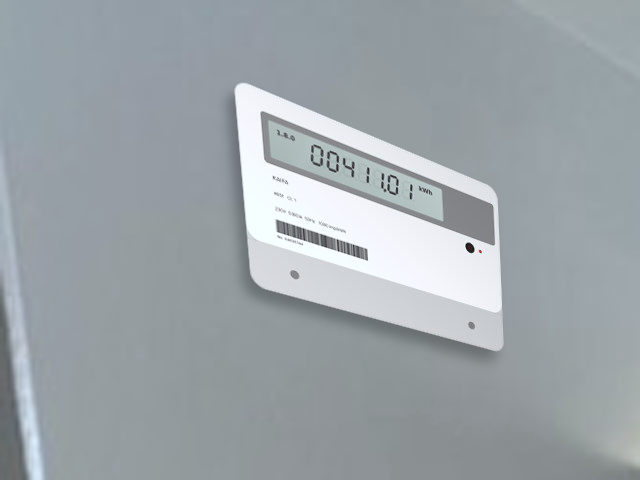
value=411.01 unit=kWh
